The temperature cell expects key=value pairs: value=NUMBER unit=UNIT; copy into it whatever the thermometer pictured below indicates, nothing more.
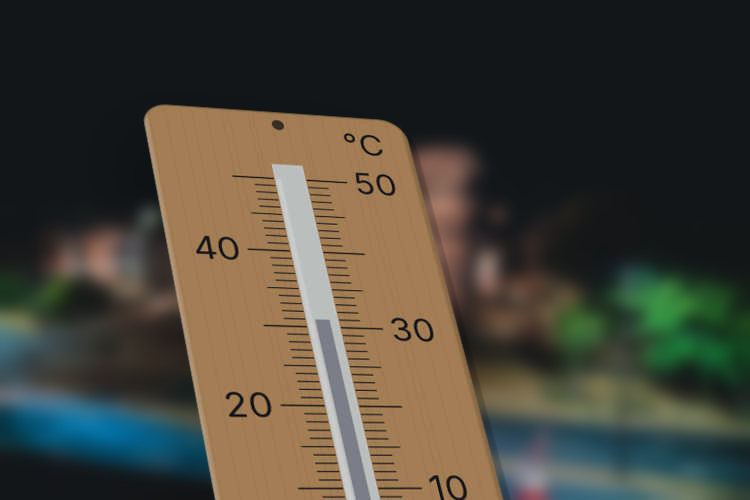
value=31 unit=°C
